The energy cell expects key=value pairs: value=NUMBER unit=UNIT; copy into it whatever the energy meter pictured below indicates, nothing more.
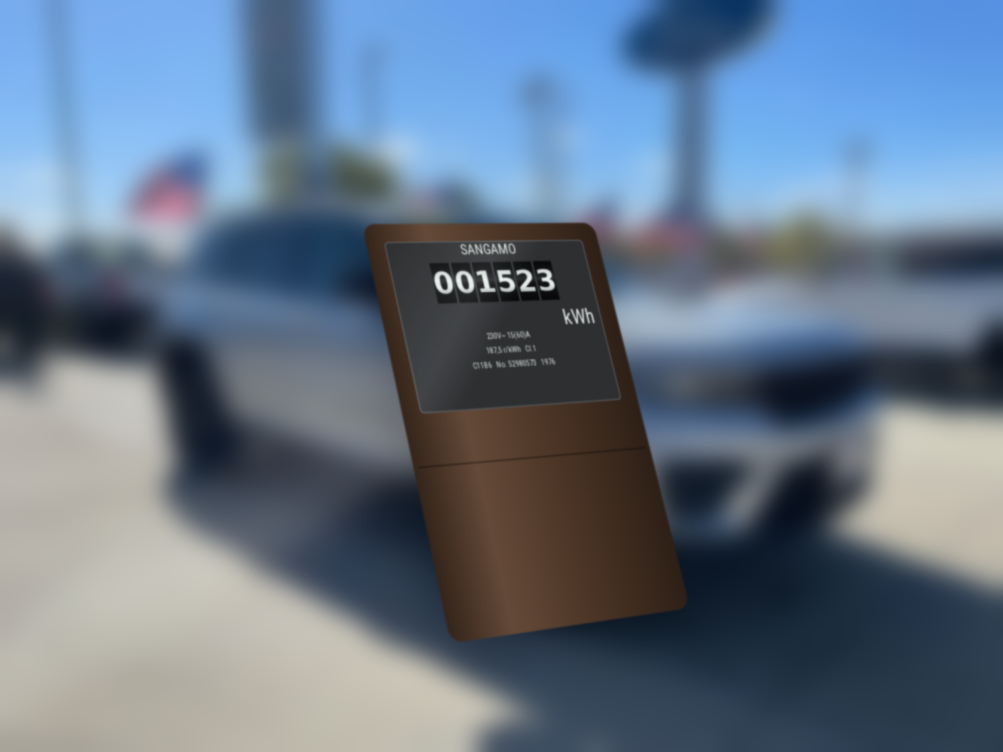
value=1523 unit=kWh
